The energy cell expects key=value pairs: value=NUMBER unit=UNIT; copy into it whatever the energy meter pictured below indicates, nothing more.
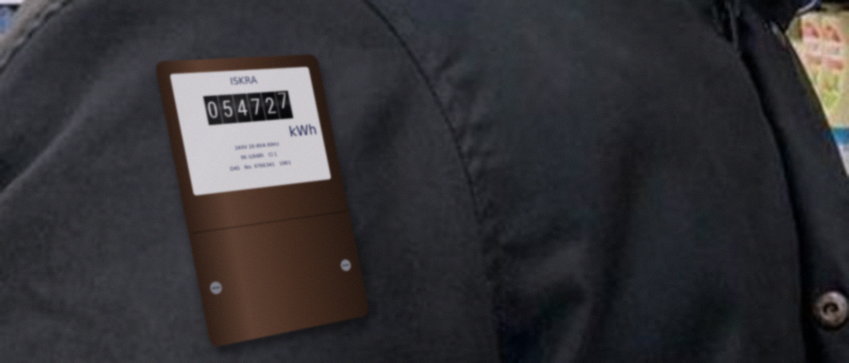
value=54727 unit=kWh
